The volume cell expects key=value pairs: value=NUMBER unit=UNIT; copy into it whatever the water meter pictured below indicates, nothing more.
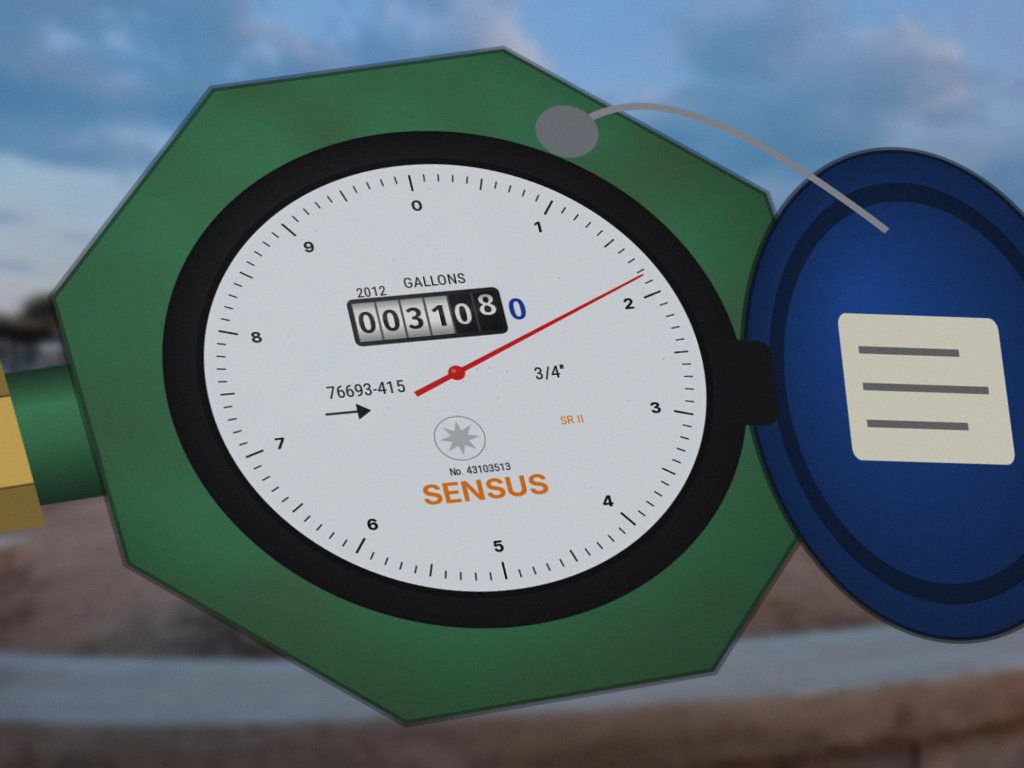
value=31081.8 unit=gal
